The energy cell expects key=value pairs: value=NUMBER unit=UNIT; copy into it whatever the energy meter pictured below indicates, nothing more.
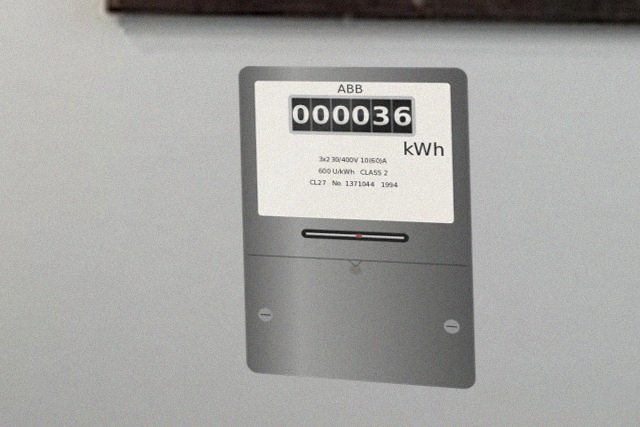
value=36 unit=kWh
